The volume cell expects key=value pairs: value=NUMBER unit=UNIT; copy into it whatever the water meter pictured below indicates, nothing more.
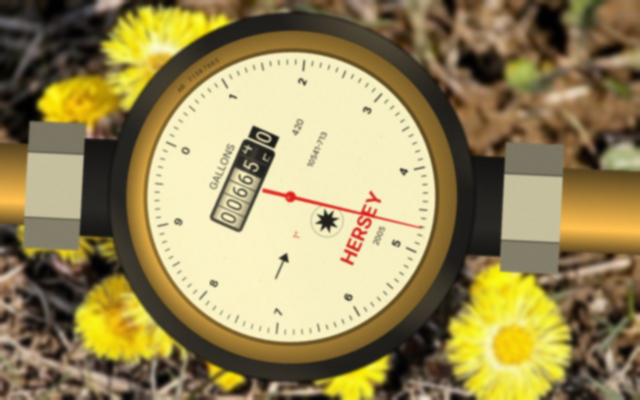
value=66544.7 unit=gal
